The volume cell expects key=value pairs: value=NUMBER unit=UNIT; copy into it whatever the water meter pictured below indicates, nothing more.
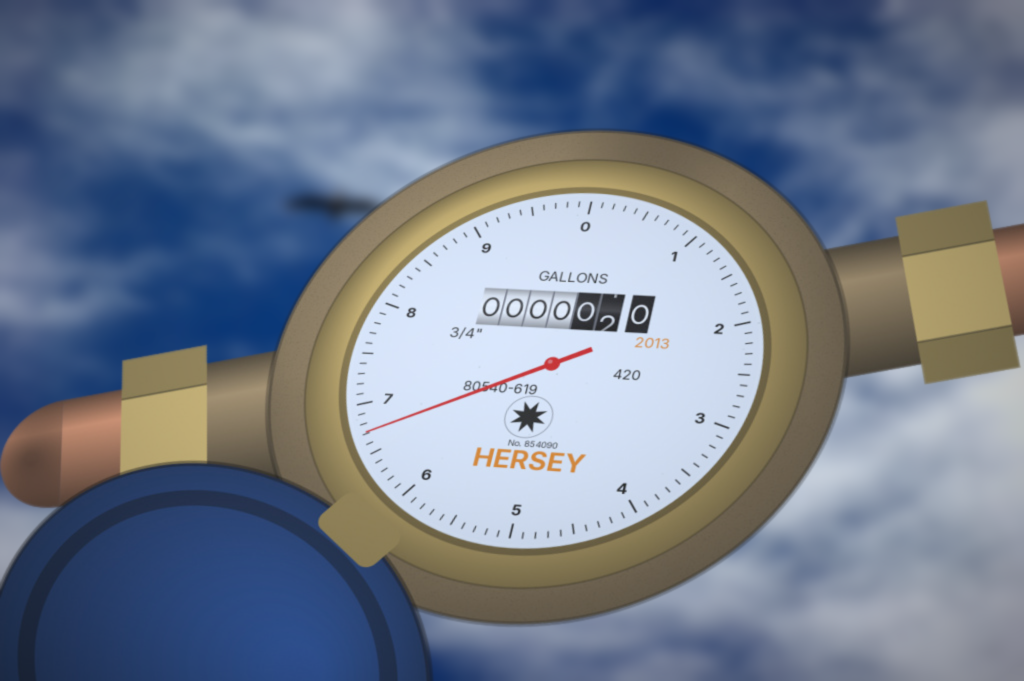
value=16.7 unit=gal
